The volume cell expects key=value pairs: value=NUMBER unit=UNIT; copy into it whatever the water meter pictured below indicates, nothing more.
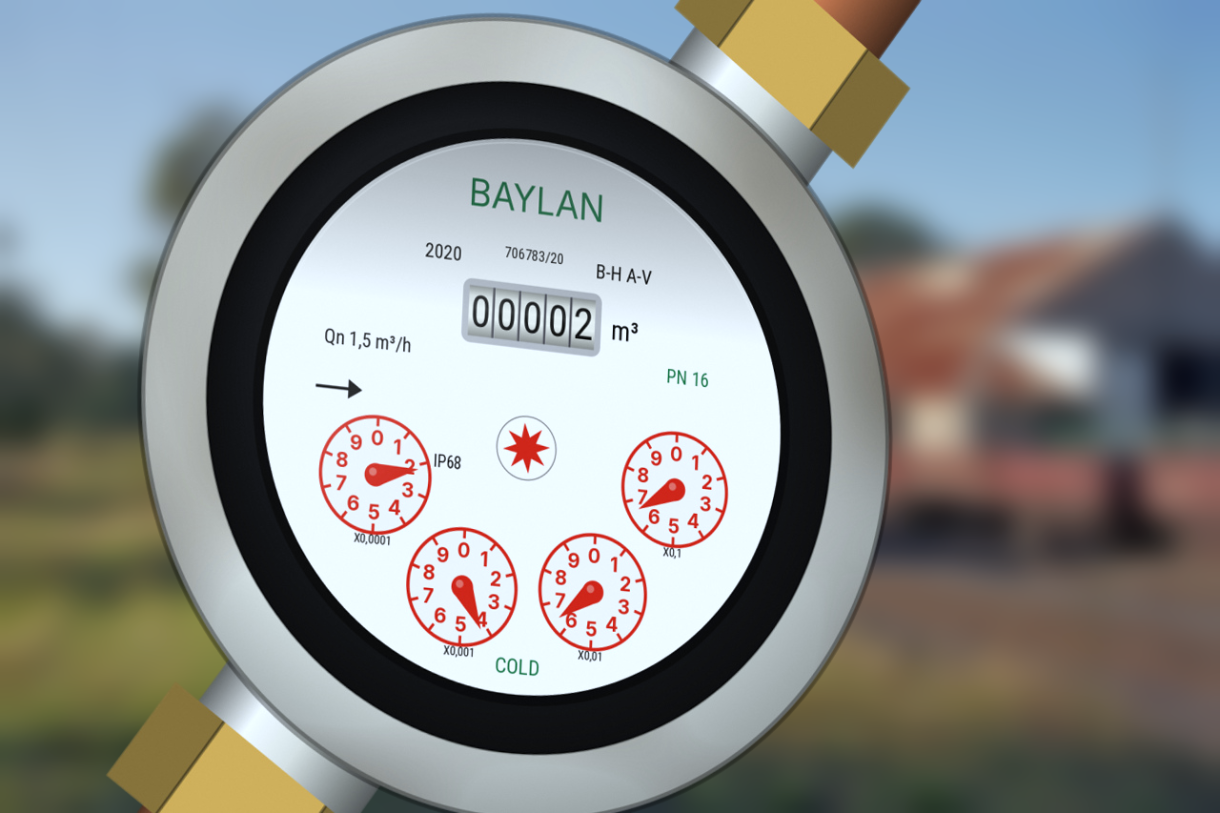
value=2.6642 unit=m³
